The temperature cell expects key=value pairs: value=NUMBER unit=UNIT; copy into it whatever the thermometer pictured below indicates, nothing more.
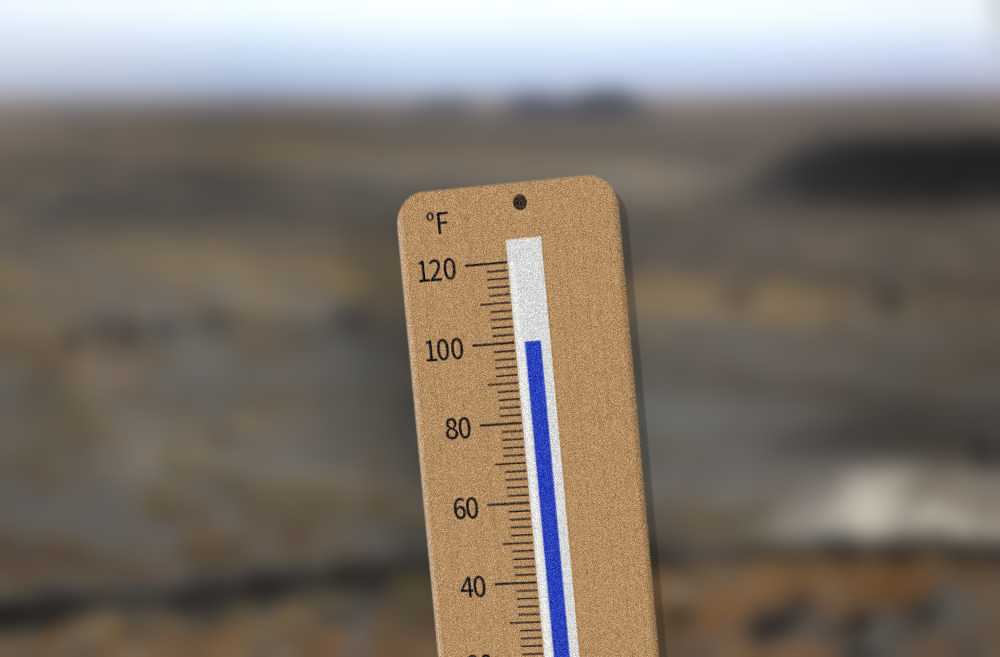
value=100 unit=°F
